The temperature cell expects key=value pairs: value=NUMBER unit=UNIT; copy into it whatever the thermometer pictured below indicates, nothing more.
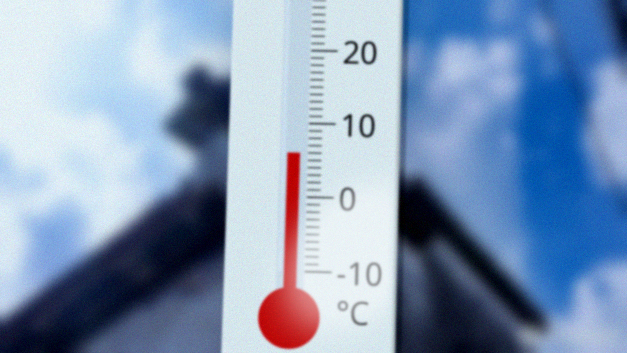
value=6 unit=°C
